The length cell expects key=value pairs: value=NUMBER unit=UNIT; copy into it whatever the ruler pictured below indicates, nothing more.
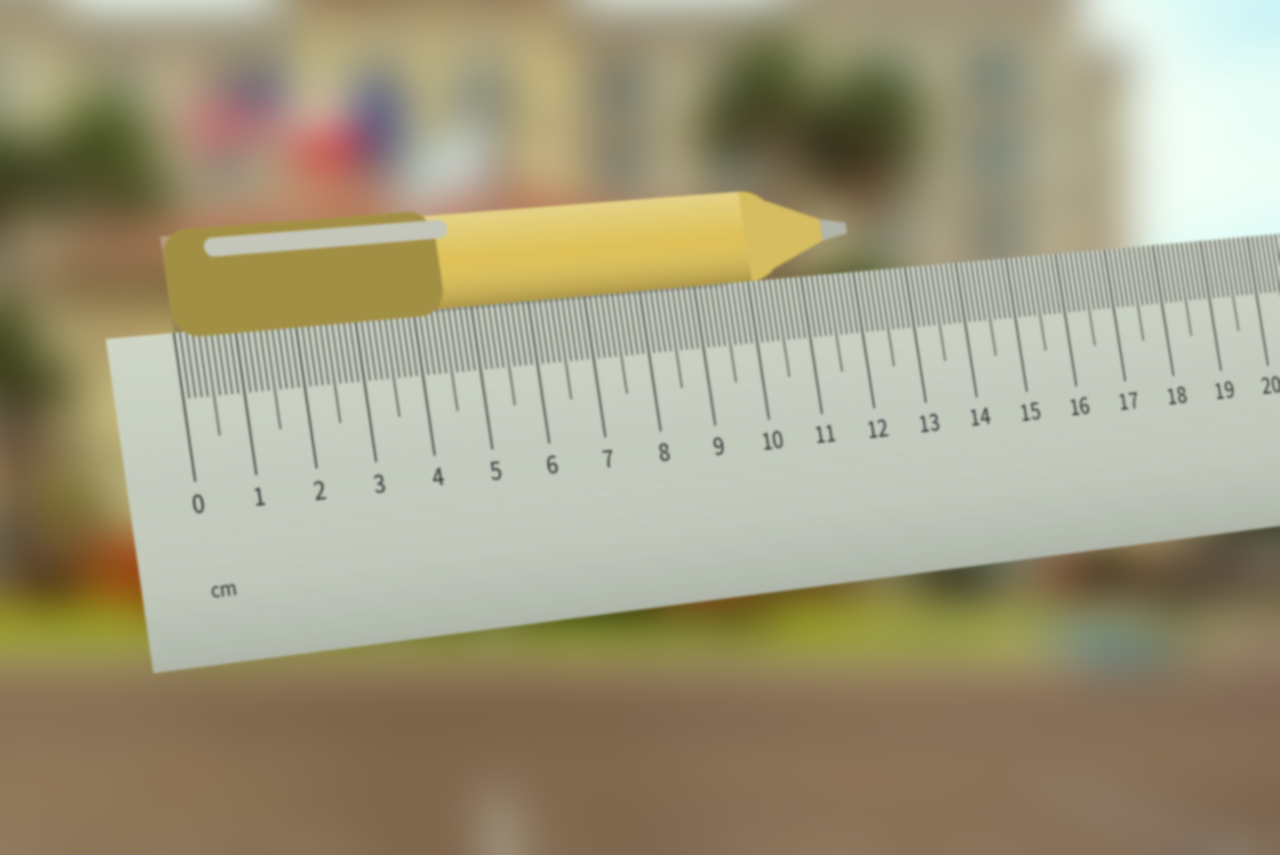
value=12 unit=cm
